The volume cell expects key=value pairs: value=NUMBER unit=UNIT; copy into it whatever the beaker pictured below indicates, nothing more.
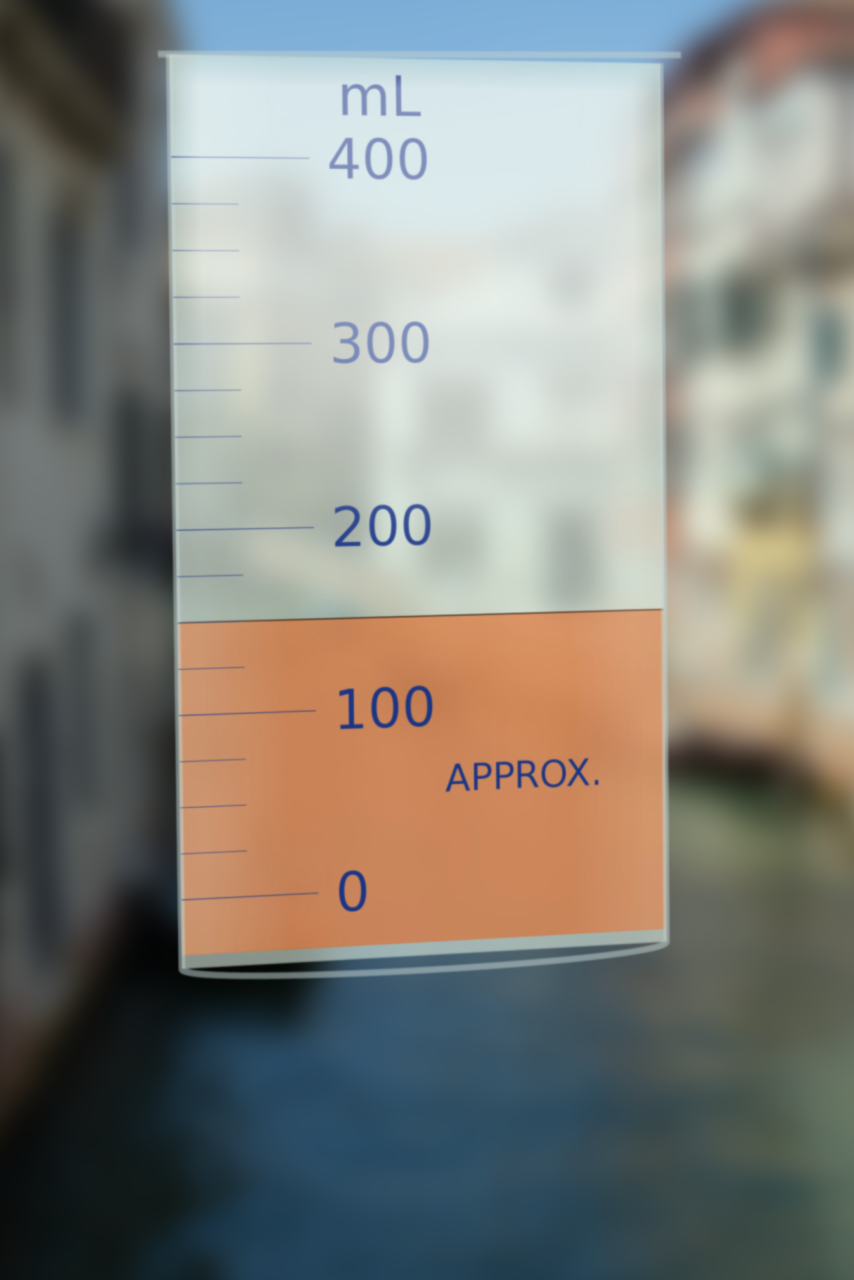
value=150 unit=mL
